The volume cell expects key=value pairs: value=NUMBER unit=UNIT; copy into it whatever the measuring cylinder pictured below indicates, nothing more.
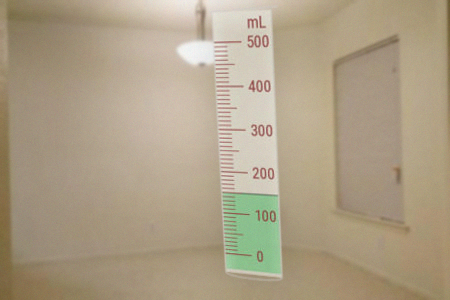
value=150 unit=mL
